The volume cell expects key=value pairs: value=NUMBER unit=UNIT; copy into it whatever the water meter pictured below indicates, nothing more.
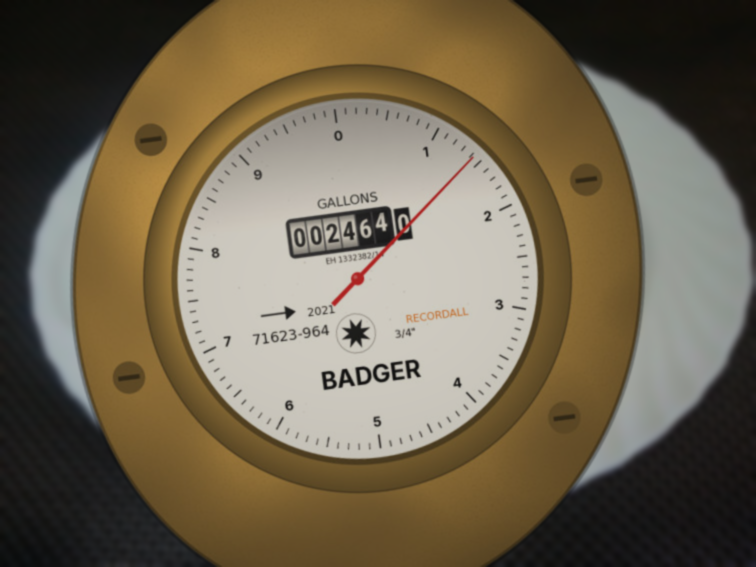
value=24641.4 unit=gal
